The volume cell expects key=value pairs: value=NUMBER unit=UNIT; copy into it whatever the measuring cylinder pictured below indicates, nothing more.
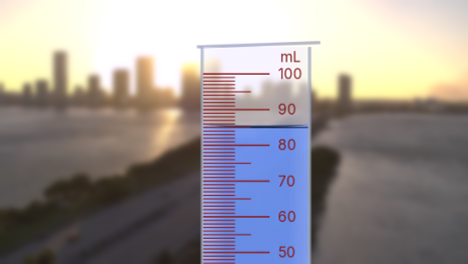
value=85 unit=mL
